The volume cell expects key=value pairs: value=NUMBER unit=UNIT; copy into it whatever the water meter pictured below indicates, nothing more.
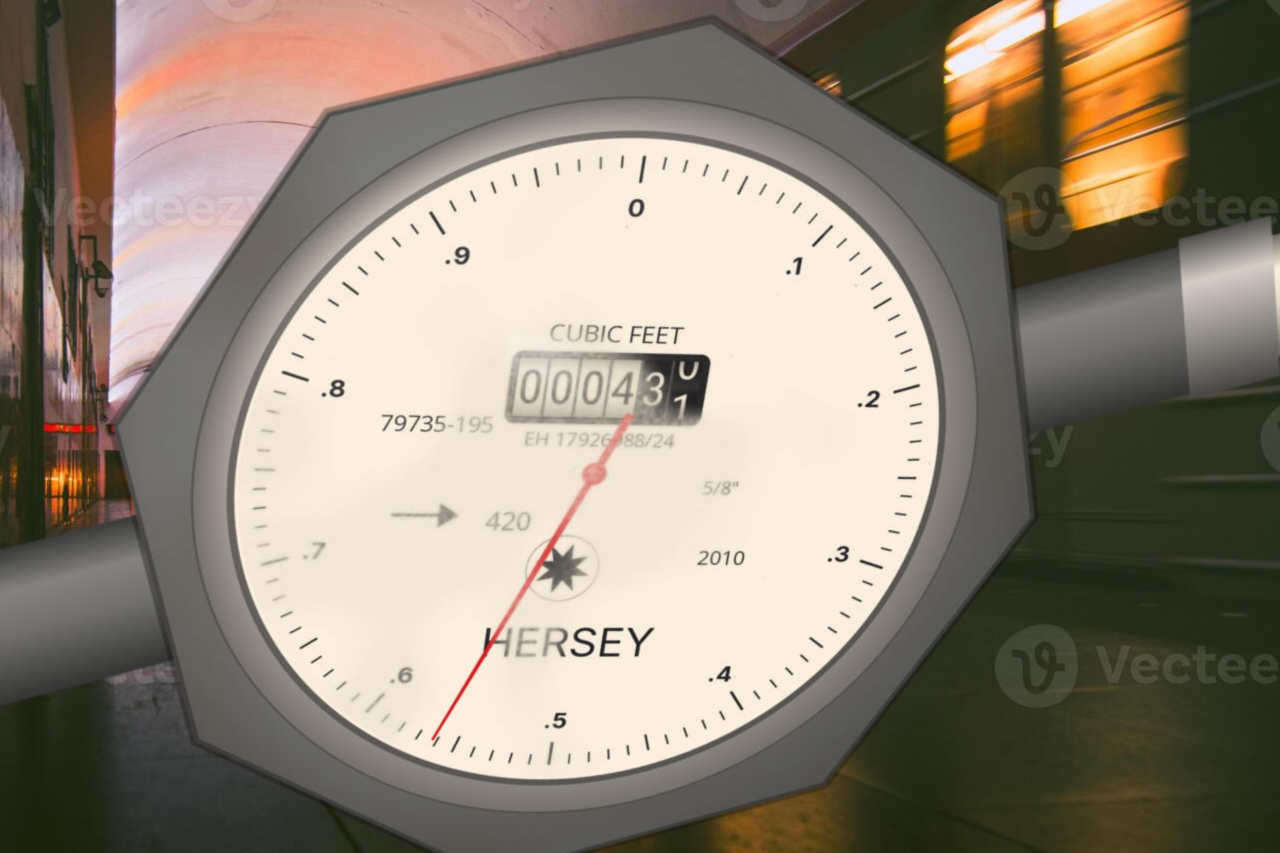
value=430.56 unit=ft³
